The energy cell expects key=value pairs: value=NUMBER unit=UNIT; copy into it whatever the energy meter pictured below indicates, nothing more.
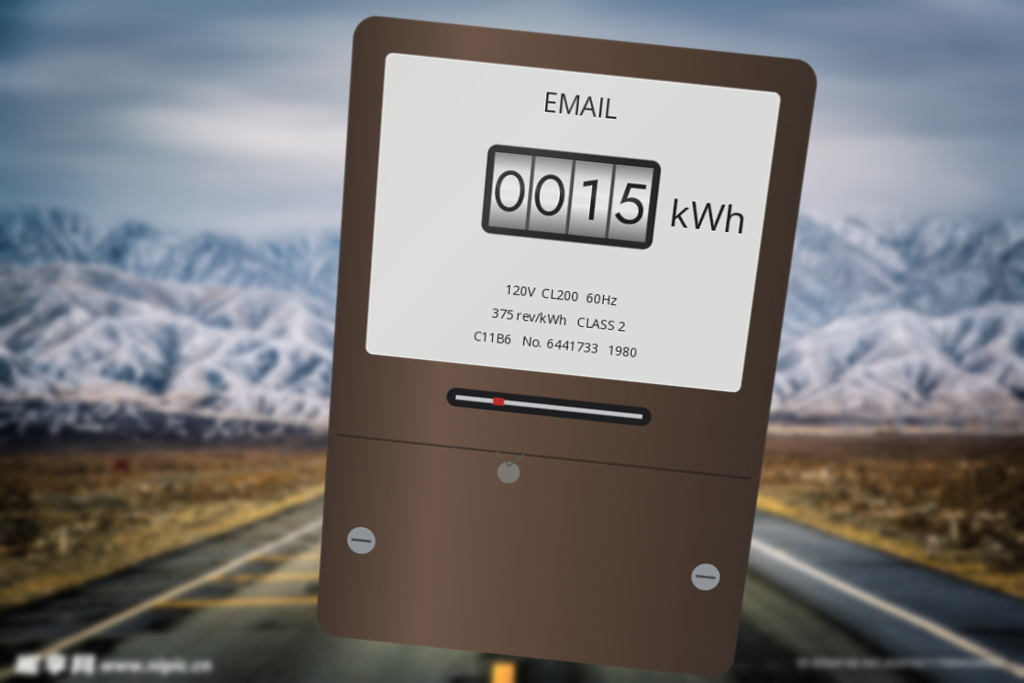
value=15 unit=kWh
